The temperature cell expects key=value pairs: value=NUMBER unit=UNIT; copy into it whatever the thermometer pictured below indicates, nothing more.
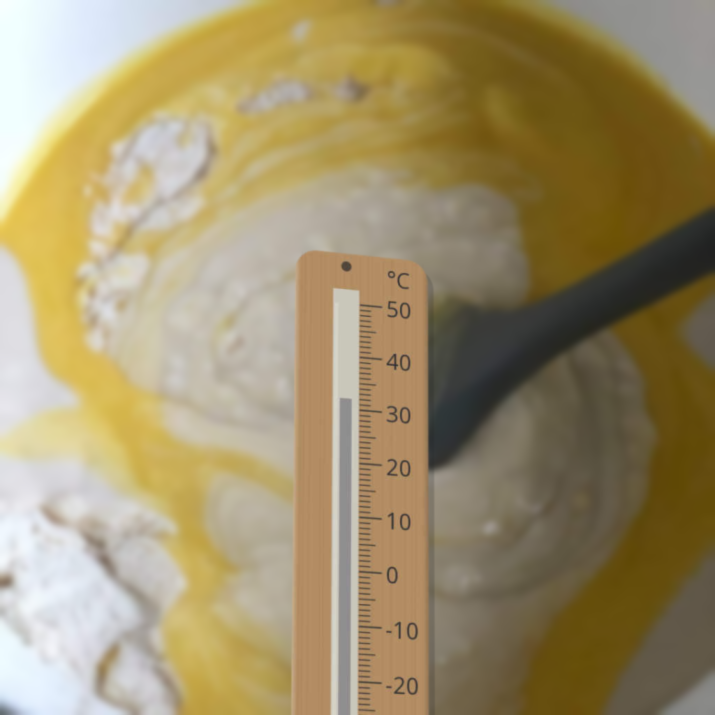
value=32 unit=°C
